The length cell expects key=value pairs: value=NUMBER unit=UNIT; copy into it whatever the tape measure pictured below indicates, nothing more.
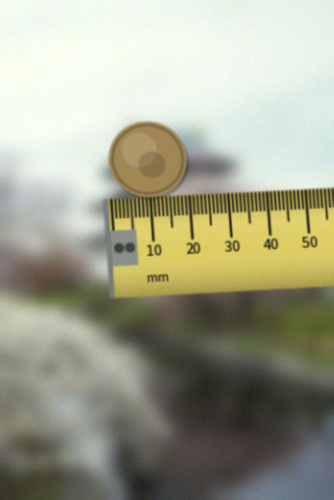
value=20 unit=mm
